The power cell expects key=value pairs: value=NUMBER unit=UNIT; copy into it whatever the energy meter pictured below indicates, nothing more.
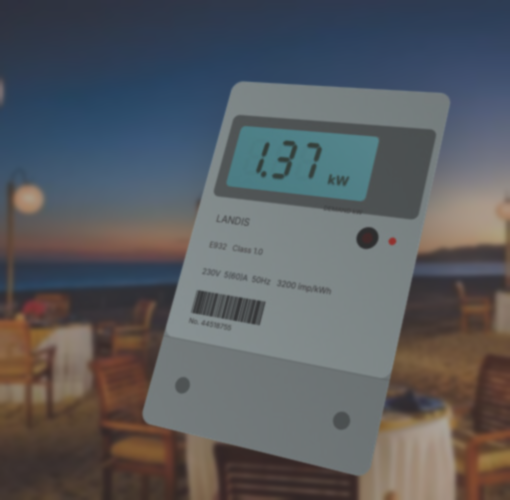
value=1.37 unit=kW
